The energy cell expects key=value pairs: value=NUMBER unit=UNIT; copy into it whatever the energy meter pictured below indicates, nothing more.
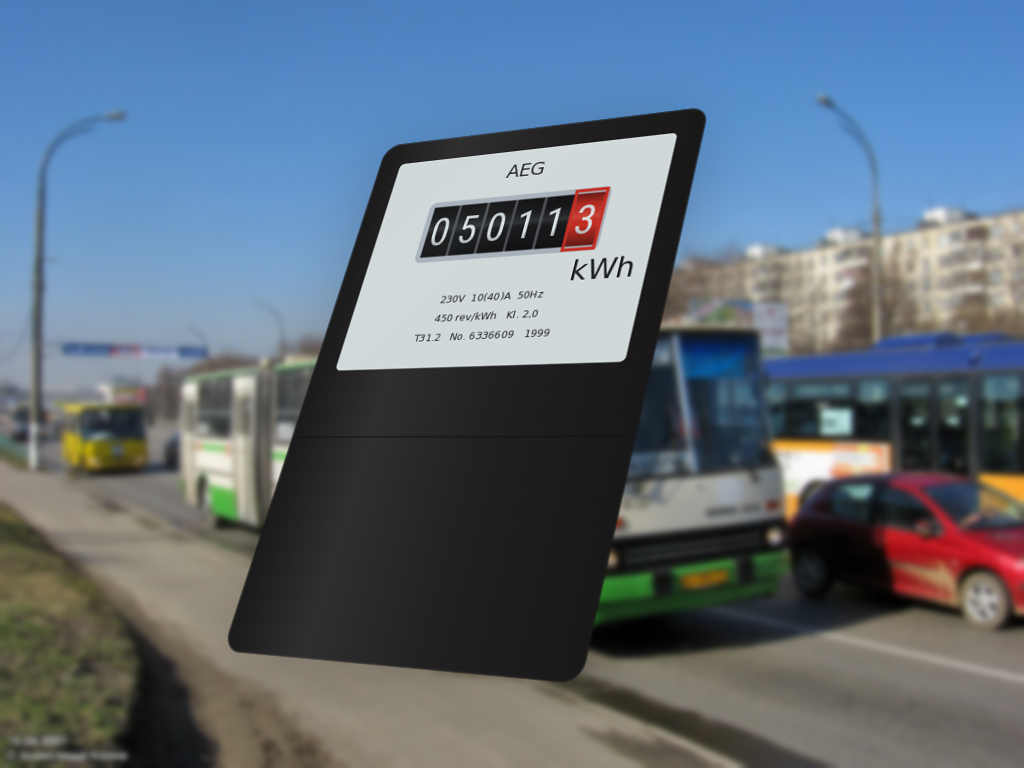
value=5011.3 unit=kWh
